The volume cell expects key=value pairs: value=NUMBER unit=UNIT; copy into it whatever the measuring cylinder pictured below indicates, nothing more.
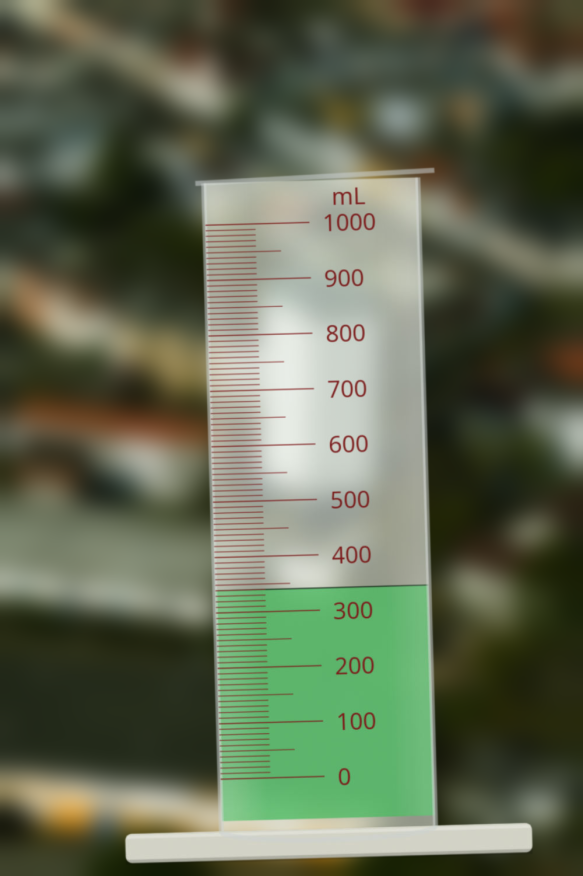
value=340 unit=mL
